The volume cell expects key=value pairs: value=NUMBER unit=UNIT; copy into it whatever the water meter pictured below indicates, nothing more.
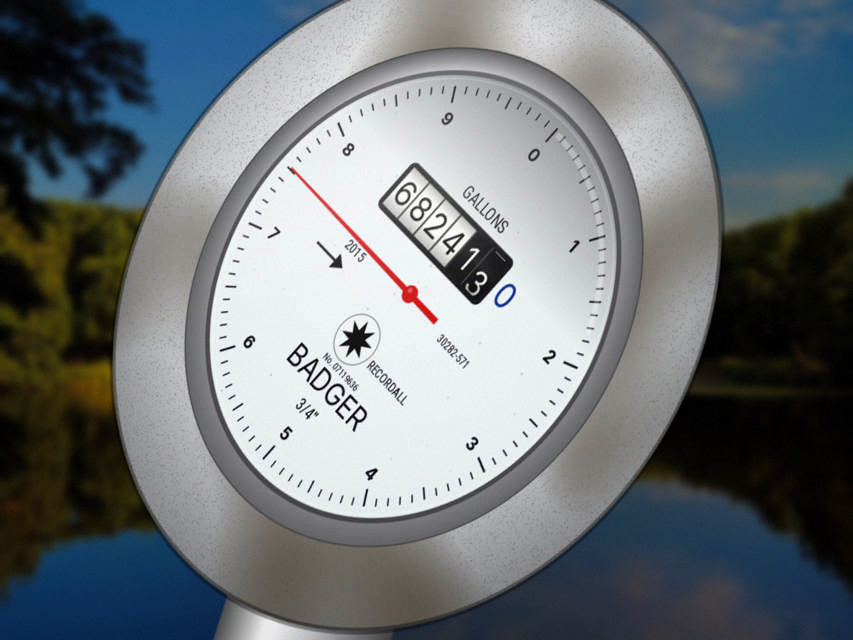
value=6824127.5 unit=gal
